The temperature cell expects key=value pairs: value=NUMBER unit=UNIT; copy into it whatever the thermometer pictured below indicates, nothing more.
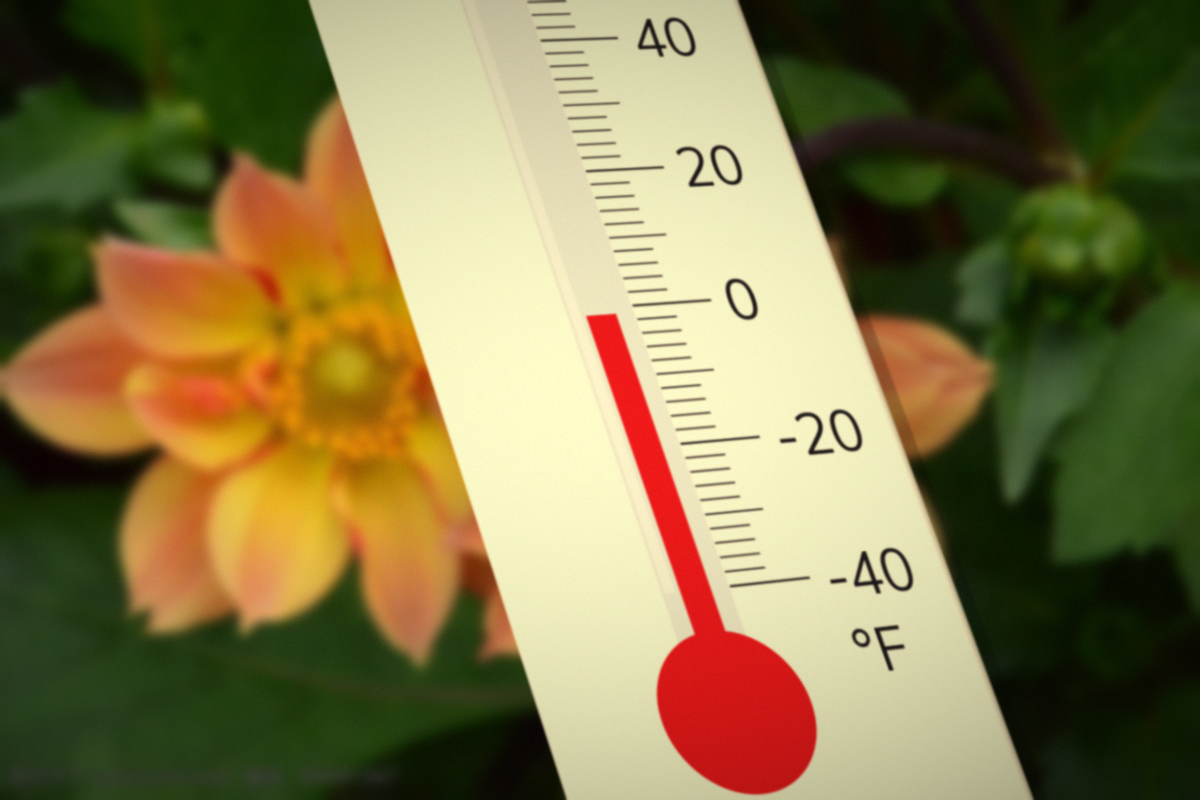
value=-1 unit=°F
